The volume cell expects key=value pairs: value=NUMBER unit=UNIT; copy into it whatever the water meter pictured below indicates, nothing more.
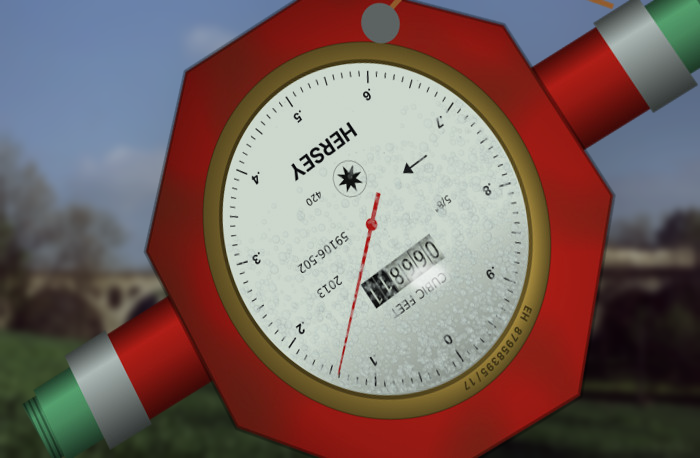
value=66811.14 unit=ft³
